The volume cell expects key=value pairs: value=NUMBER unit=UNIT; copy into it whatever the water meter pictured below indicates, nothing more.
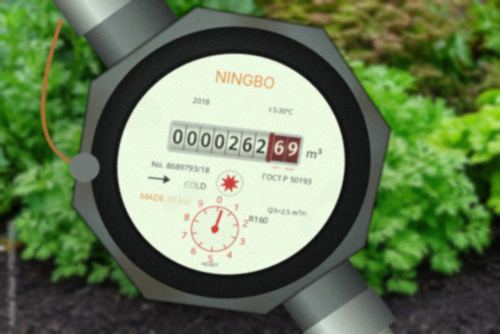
value=262.690 unit=m³
